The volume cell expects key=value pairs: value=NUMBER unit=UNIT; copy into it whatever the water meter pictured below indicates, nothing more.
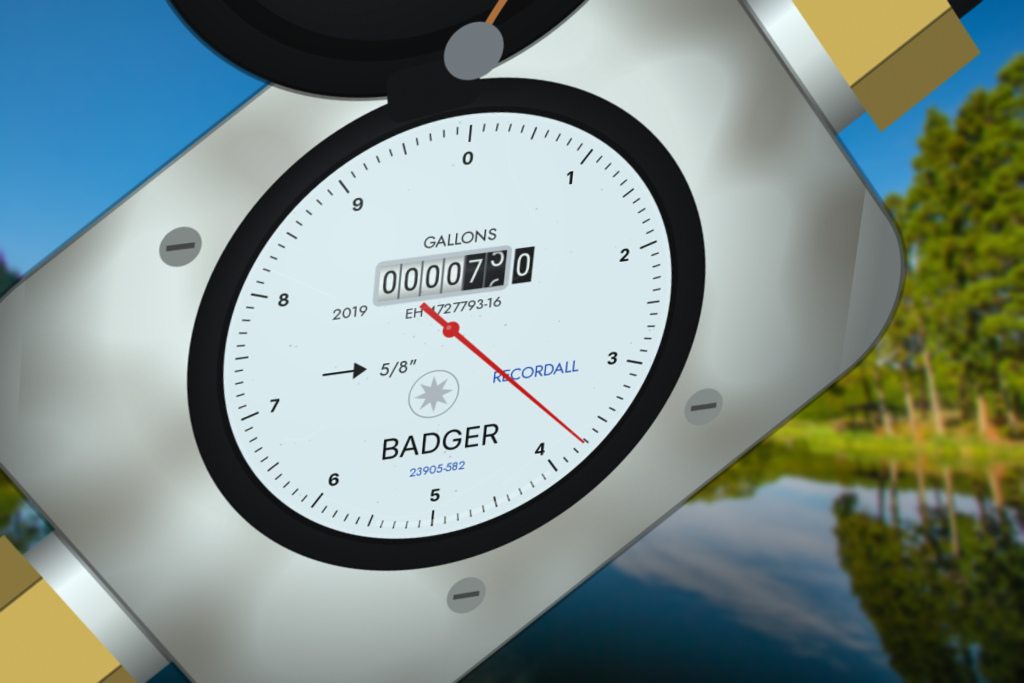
value=753.7 unit=gal
